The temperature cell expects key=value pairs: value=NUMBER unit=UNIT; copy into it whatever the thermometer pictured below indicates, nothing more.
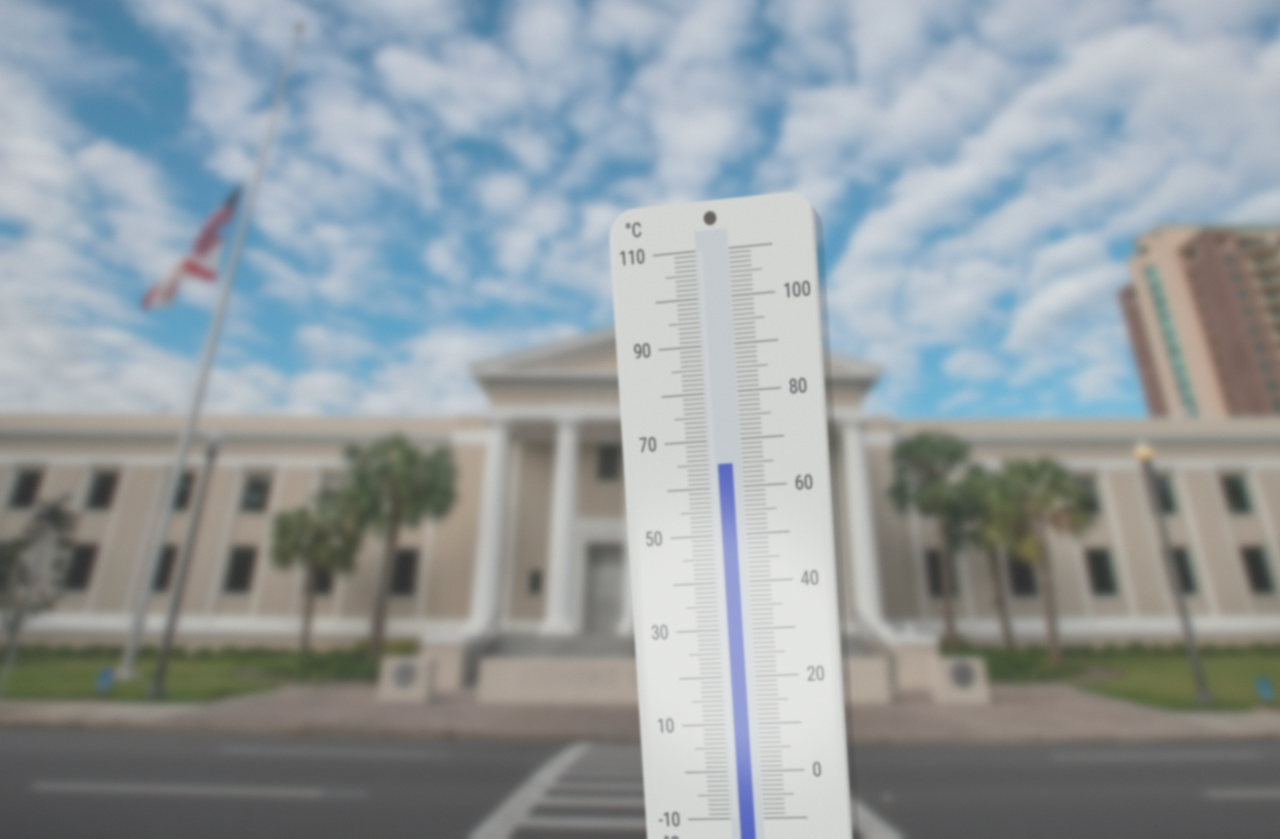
value=65 unit=°C
